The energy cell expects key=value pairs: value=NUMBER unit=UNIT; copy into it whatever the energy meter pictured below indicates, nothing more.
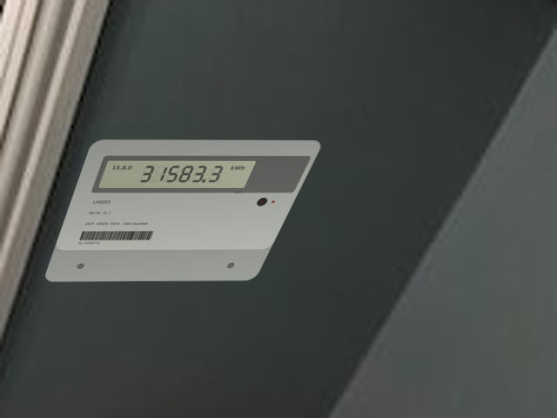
value=31583.3 unit=kWh
